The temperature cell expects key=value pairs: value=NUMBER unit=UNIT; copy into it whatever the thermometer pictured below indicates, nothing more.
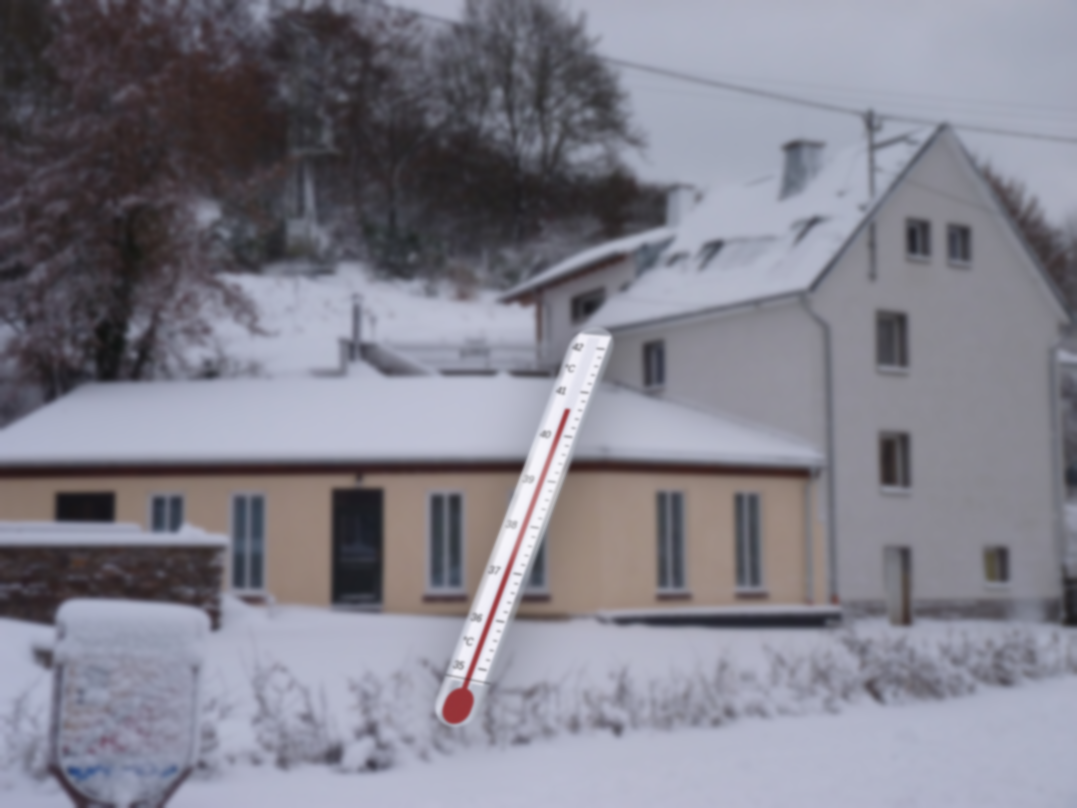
value=40.6 unit=°C
